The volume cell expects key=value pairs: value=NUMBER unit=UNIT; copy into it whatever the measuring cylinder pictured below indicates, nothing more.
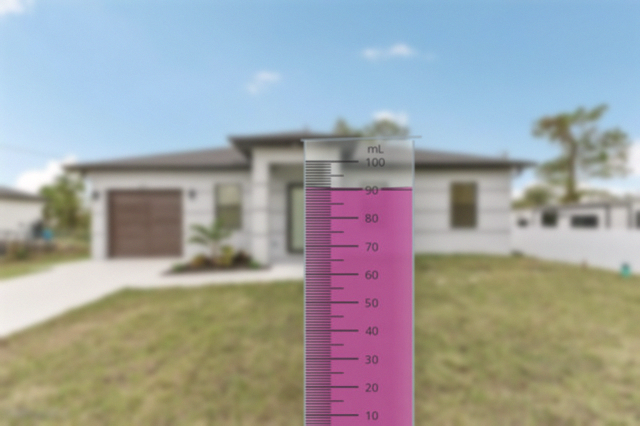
value=90 unit=mL
